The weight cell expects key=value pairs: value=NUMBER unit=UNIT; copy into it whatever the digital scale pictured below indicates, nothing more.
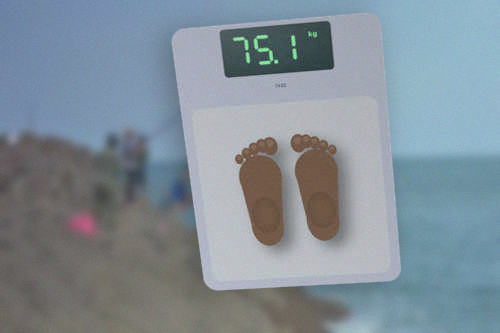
value=75.1 unit=kg
